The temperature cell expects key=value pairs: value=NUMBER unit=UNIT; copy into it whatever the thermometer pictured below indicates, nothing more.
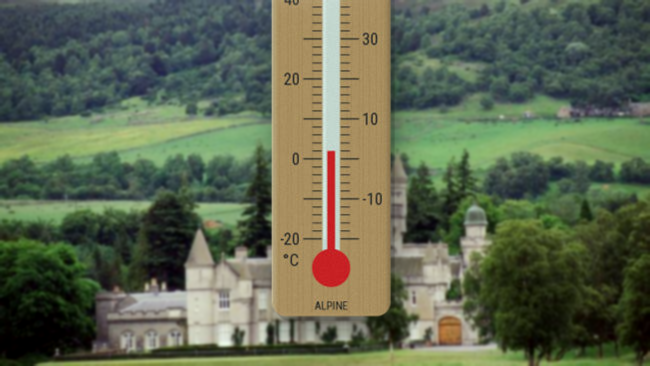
value=2 unit=°C
